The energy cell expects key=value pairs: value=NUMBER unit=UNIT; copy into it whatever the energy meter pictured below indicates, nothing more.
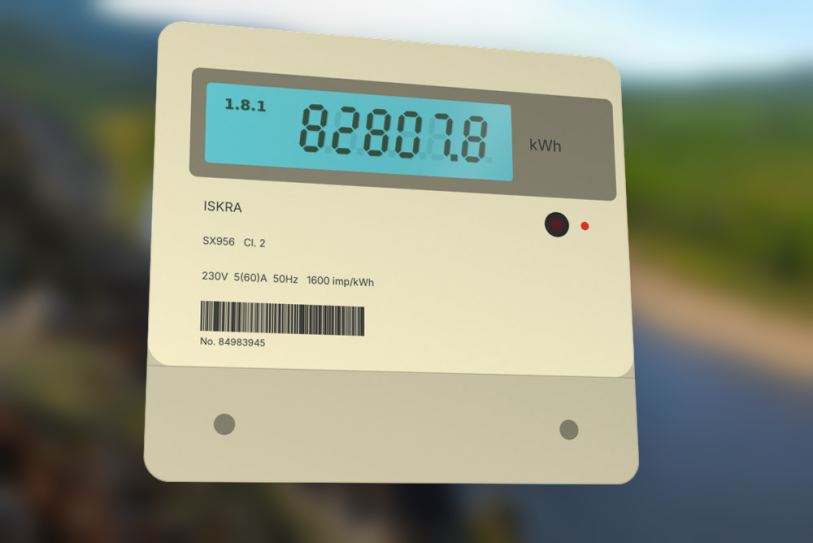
value=82807.8 unit=kWh
